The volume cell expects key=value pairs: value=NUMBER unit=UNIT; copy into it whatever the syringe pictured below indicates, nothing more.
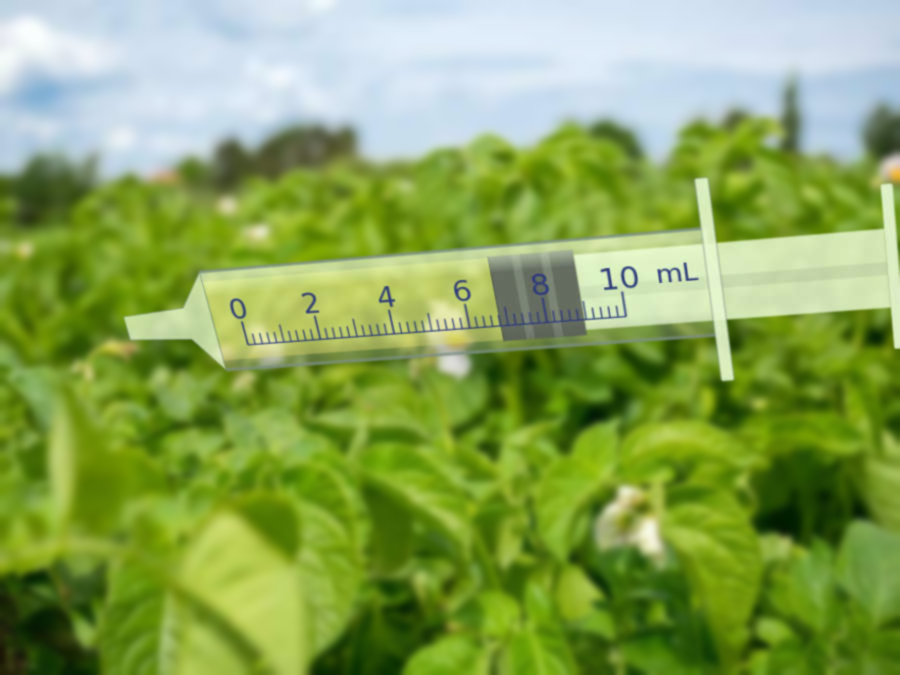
value=6.8 unit=mL
